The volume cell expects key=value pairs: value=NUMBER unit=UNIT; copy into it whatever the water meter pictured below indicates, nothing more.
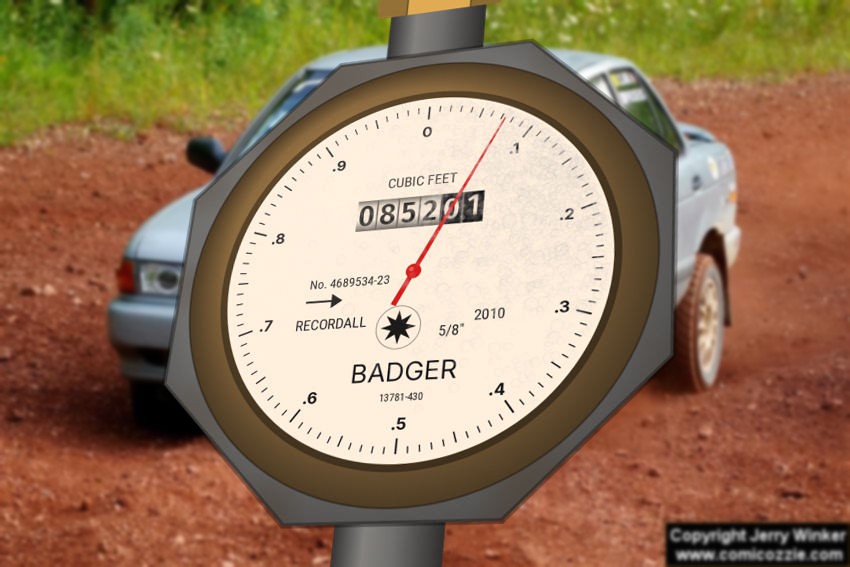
value=85201.07 unit=ft³
